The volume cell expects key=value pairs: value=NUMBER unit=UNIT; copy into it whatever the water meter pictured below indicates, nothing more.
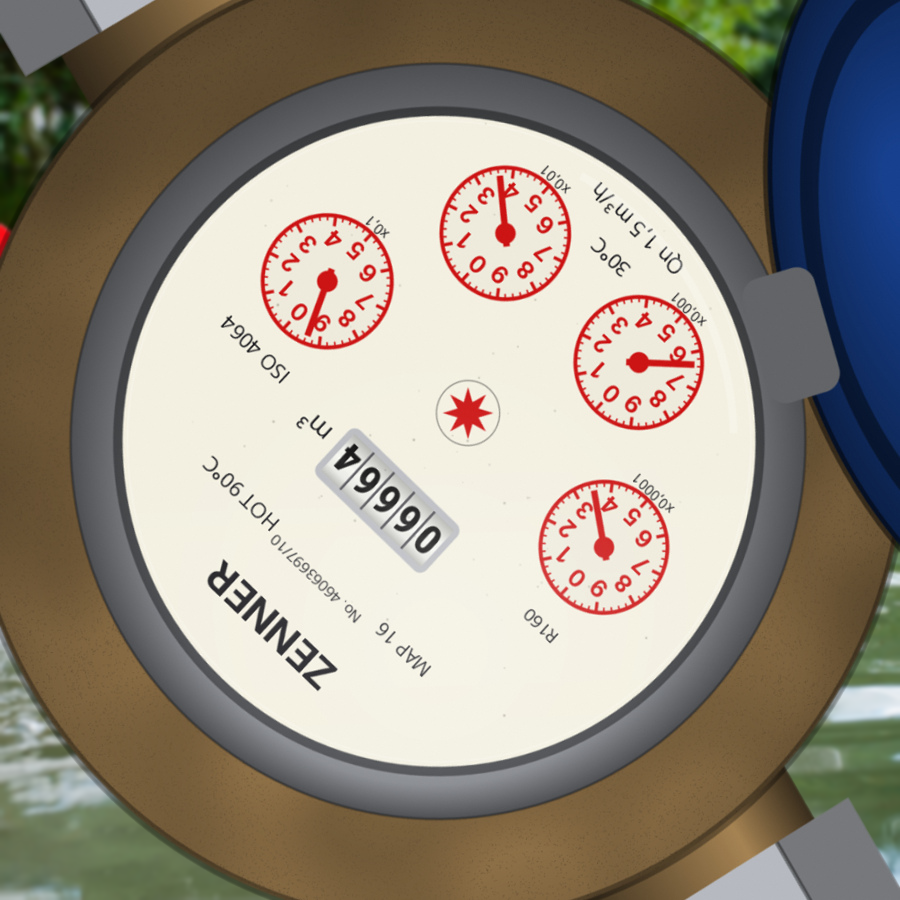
value=6663.9363 unit=m³
